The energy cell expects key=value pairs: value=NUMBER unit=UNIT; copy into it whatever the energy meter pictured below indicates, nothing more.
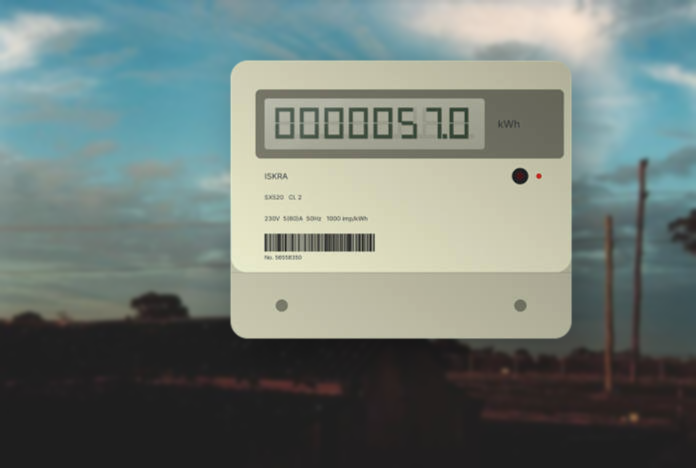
value=57.0 unit=kWh
